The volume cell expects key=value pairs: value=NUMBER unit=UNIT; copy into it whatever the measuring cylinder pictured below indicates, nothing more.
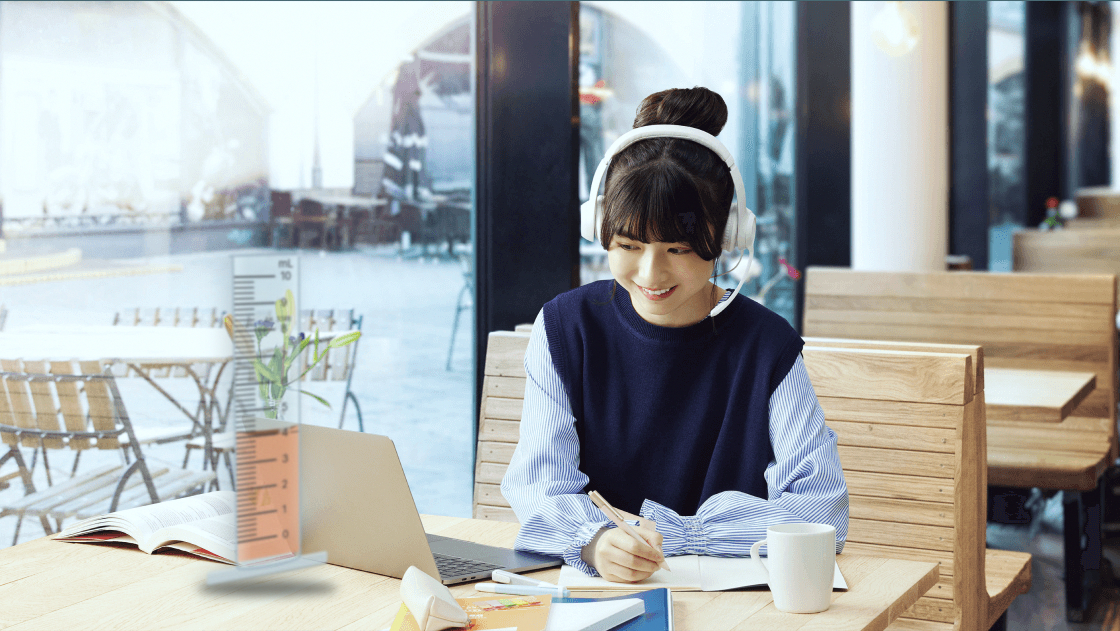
value=4 unit=mL
